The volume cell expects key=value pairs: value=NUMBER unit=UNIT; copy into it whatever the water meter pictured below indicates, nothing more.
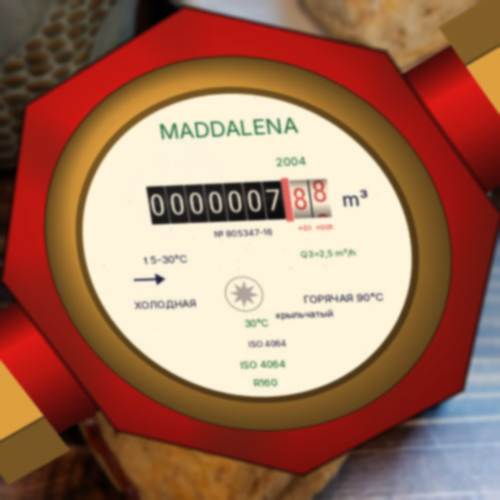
value=7.88 unit=m³
